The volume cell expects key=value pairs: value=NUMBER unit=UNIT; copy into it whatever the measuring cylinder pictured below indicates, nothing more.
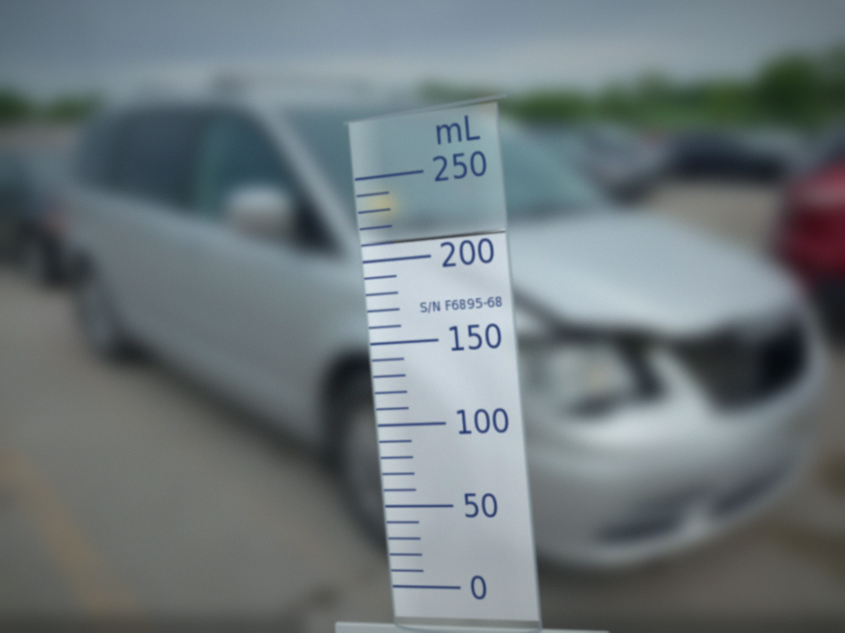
value=210 unit=mL
